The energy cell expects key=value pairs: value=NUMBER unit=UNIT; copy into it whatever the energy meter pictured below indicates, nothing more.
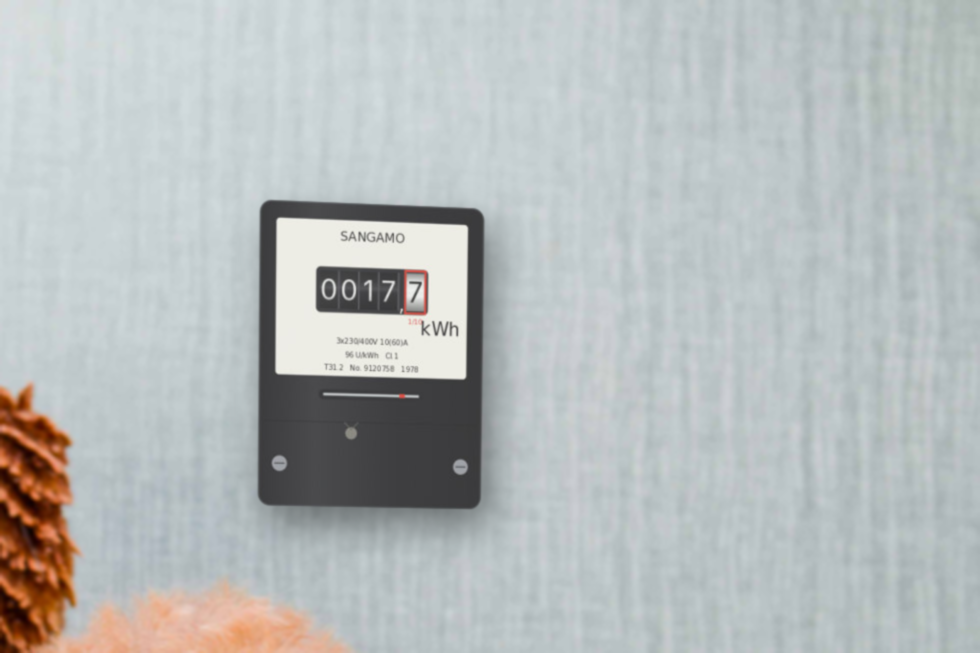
value=17.7 unit=kWh
